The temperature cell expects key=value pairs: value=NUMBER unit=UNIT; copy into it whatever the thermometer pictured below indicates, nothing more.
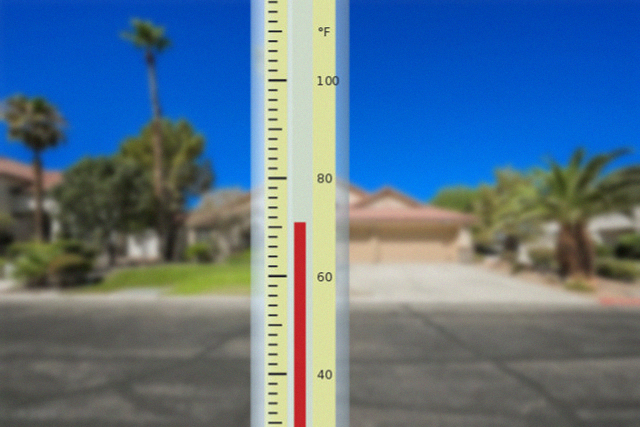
value=71 unit=°F
